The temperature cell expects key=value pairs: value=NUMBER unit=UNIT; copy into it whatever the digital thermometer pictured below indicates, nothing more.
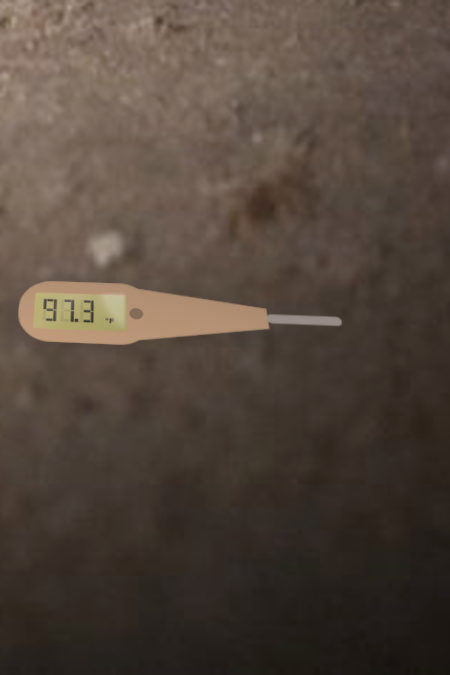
value=97.3 unit=°F
